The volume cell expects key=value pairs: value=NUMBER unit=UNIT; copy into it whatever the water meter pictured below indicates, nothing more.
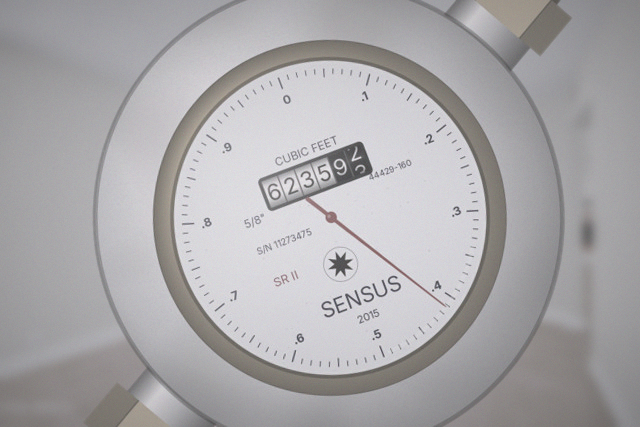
value=623592.41 unit=ft³
